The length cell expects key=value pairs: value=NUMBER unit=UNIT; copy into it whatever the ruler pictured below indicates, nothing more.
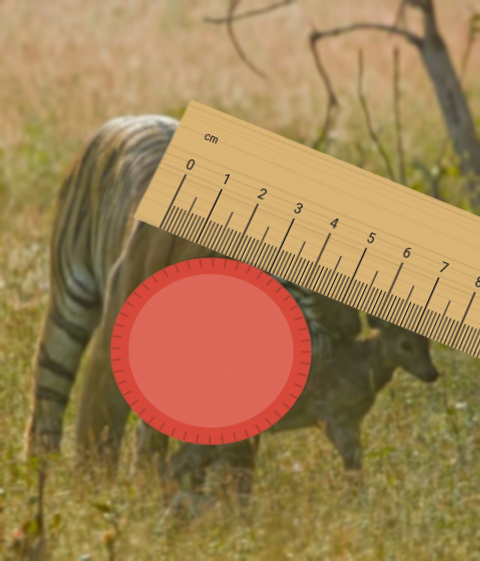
value=5 unit=cm
